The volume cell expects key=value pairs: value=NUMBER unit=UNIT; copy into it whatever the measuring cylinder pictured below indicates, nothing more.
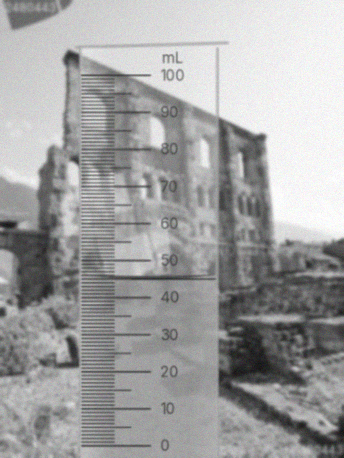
value=45 unit=mL
